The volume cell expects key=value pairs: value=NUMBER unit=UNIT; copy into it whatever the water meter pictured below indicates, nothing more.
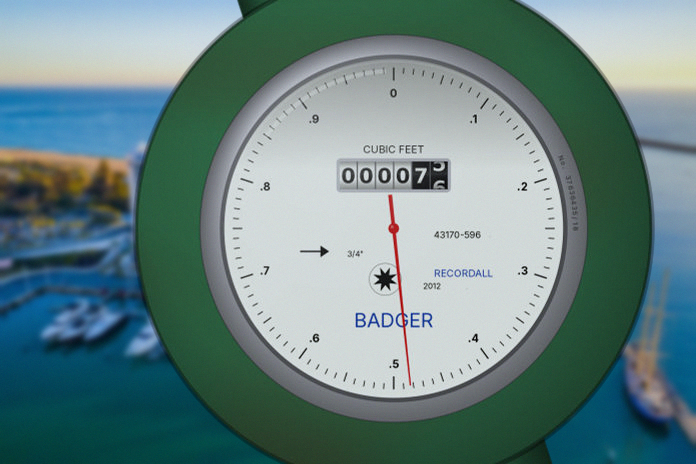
value=75.48 unit=ft³
